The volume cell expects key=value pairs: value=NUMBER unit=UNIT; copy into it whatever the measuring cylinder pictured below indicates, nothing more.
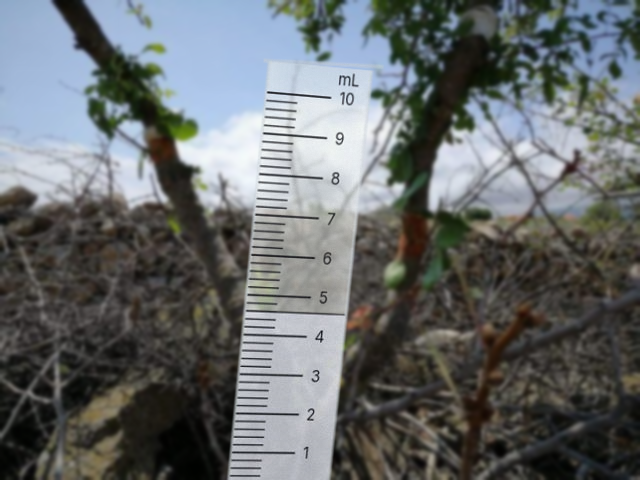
value=4.6 unit=mL
